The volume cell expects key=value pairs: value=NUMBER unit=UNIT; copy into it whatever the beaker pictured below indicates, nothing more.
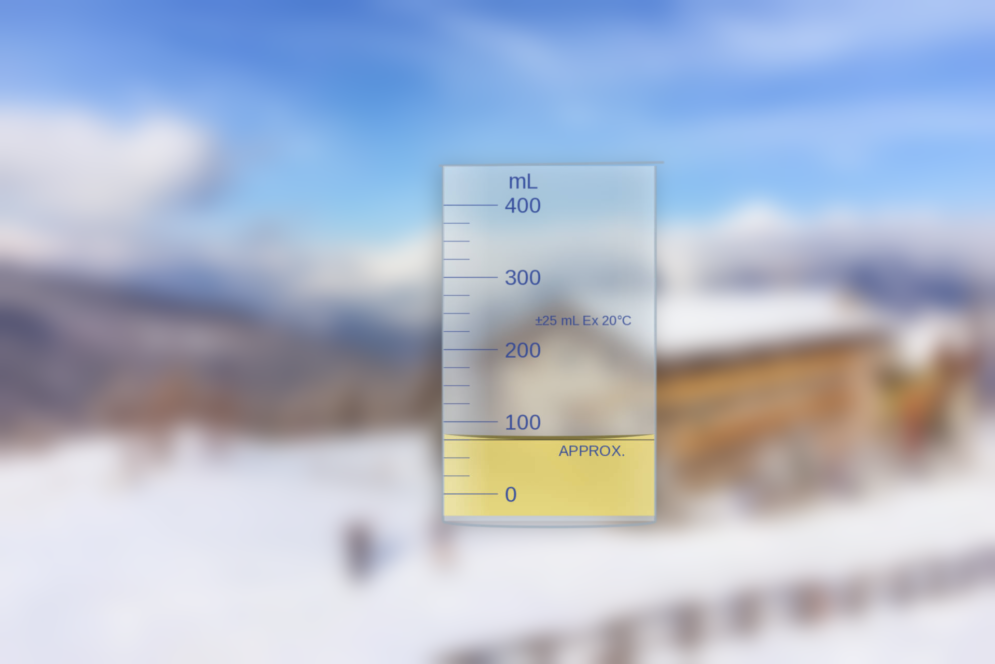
value=75 unit=mL
